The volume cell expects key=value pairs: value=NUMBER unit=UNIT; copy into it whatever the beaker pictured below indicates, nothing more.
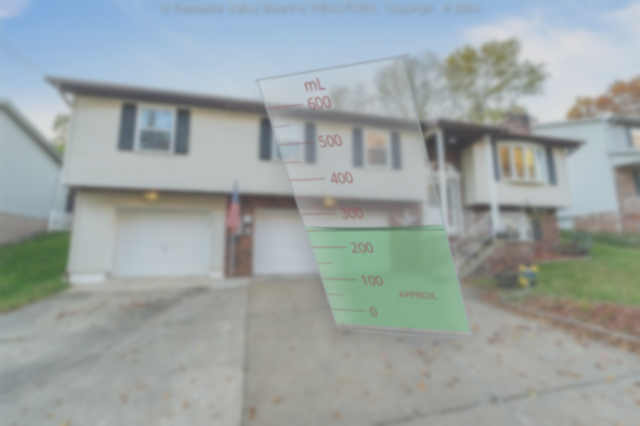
value=250 unit=mL
